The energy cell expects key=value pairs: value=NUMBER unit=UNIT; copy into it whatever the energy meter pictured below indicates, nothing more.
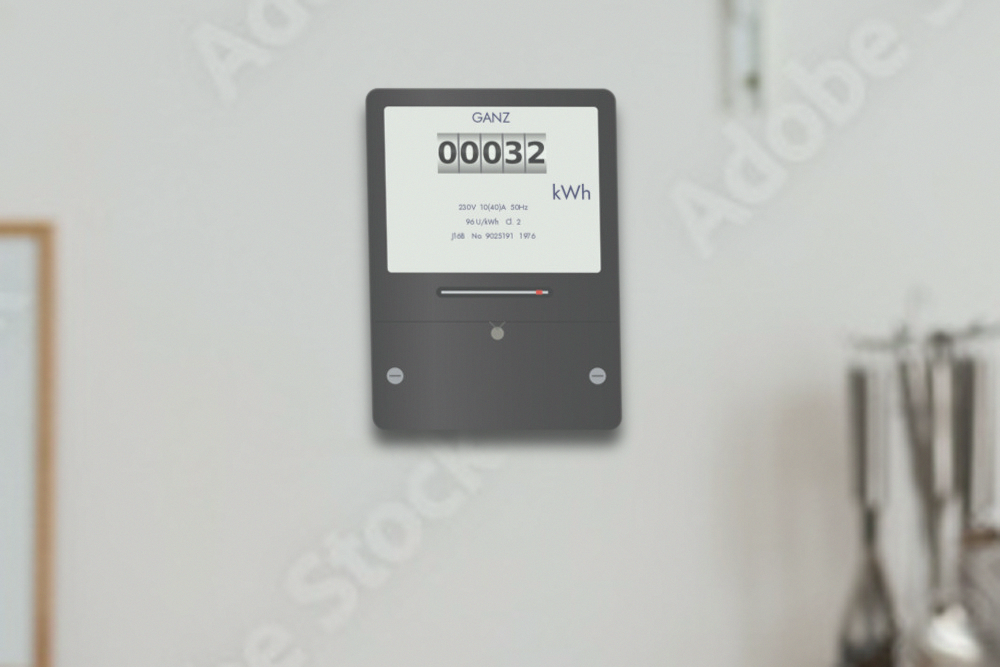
value=32 unit=kWh
